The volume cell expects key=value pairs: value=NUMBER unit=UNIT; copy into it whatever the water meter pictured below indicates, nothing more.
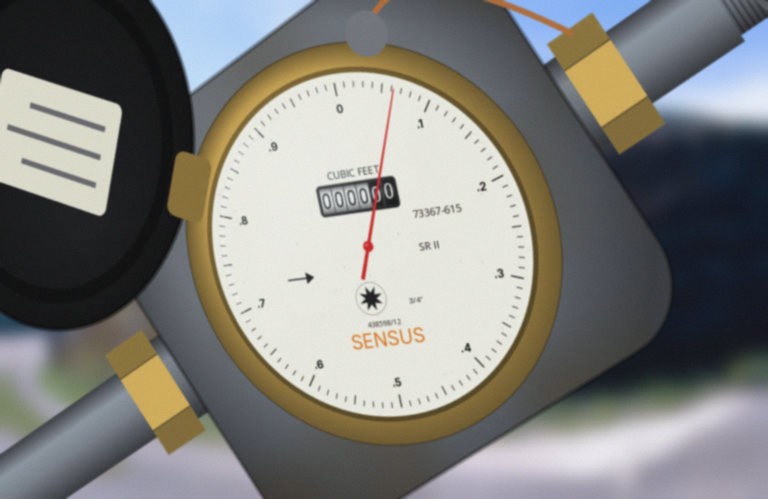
value=0.06 unit=ft³
